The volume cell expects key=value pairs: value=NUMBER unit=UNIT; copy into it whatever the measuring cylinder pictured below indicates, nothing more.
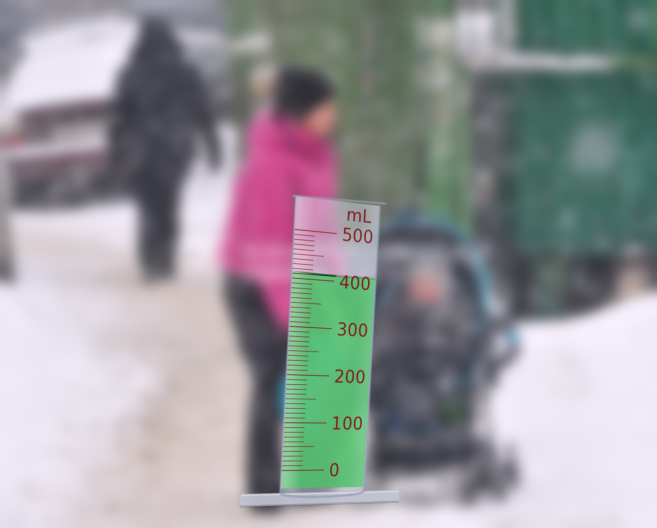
value=410 unit=mL
